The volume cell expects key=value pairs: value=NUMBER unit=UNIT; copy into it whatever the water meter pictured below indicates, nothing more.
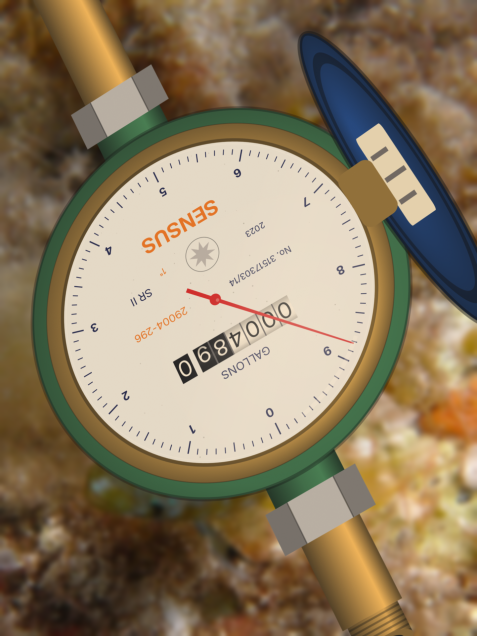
value=4888.8 unit=gal
